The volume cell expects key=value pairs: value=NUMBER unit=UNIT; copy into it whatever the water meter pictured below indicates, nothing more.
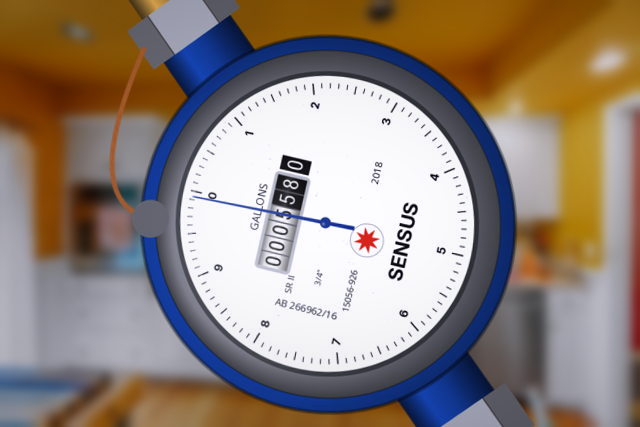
value=5579.9 unit=gal
